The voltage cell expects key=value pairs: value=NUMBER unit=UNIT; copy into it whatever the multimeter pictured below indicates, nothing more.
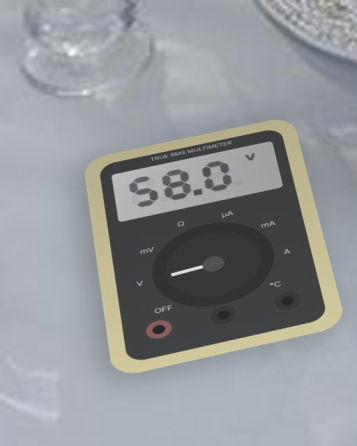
value=58.0 unit=V
